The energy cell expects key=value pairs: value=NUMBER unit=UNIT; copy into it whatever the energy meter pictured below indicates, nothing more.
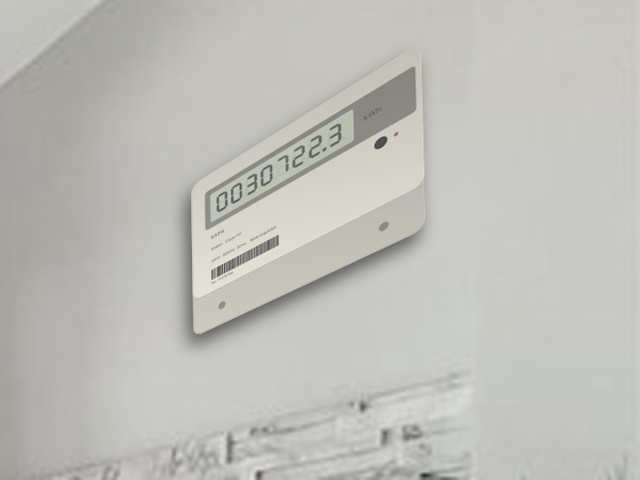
value=30722.3 unit=kWh
